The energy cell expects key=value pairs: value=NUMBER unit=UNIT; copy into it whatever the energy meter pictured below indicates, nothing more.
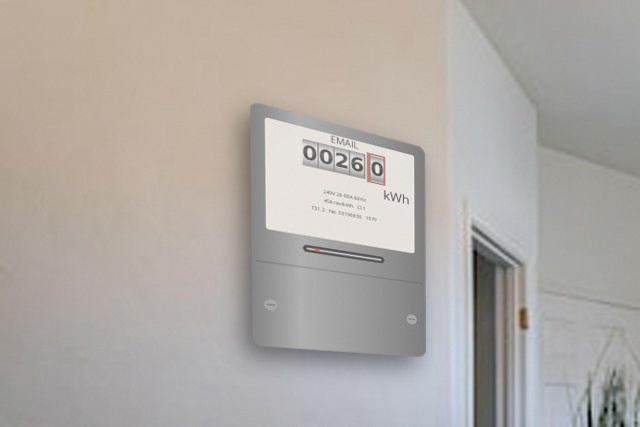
value=26.0 unit=kWh
